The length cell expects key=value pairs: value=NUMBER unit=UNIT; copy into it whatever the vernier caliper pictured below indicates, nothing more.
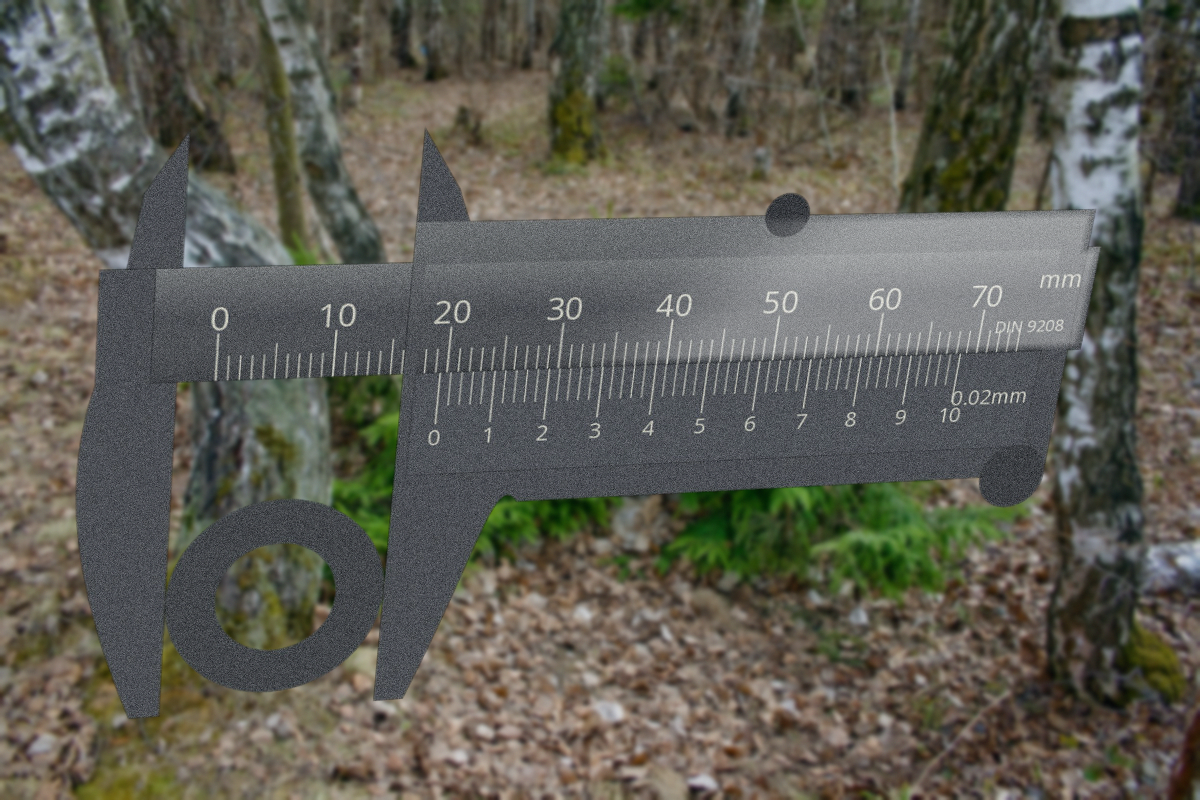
value=19.4 unit=mm
